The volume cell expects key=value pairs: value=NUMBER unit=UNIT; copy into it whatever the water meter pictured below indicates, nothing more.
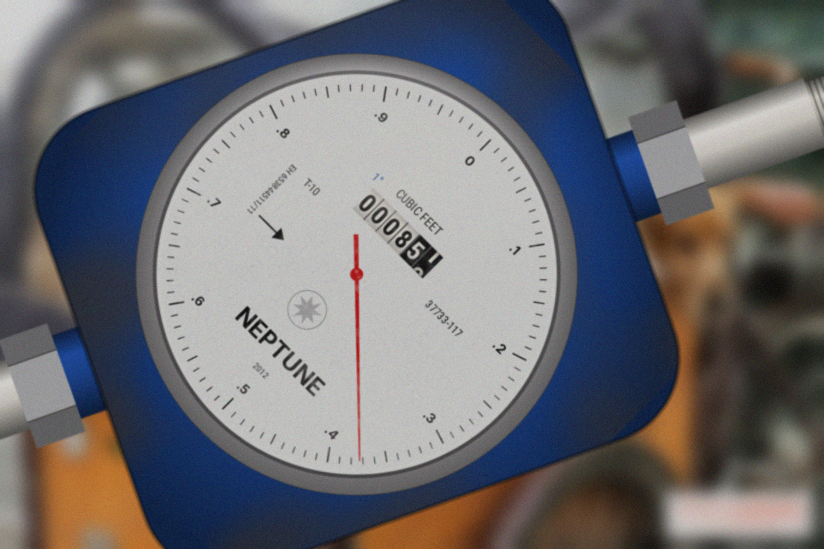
value=851.37 unit=ft³
